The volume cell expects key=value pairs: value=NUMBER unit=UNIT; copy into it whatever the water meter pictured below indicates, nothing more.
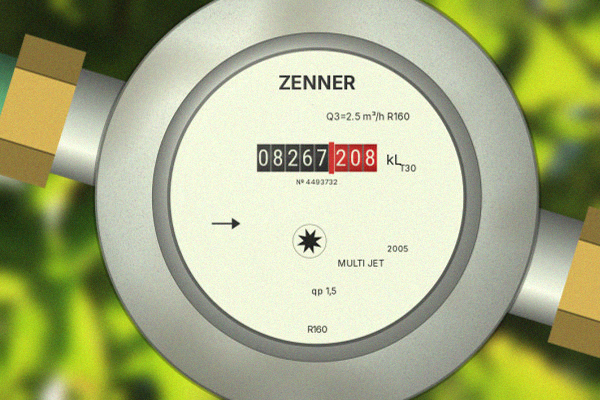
value=8267.208 unit=kL
